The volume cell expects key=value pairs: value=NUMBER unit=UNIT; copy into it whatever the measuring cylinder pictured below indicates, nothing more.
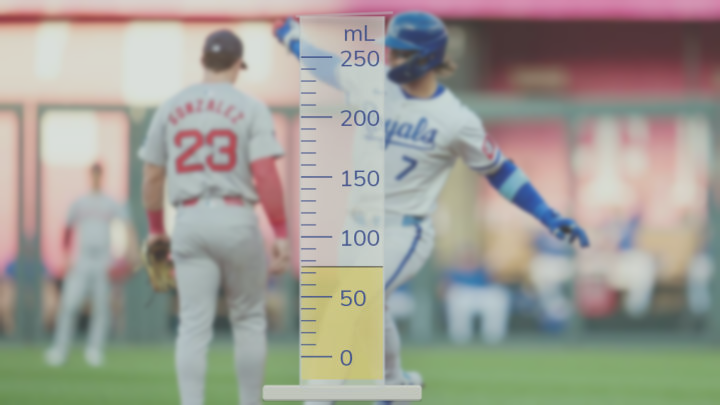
value=75 unit=mL
